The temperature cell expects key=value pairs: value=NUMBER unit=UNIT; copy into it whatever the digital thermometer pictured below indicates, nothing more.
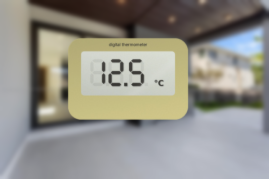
value=12.5 unit=°C
